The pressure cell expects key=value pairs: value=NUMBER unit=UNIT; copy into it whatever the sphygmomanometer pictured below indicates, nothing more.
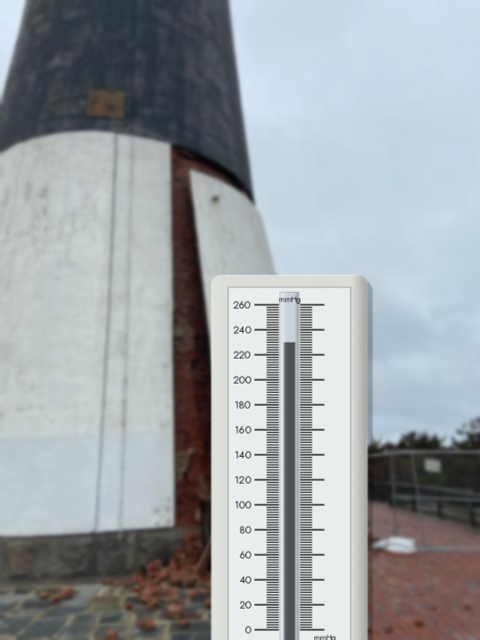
value=230 unit=mmHg
